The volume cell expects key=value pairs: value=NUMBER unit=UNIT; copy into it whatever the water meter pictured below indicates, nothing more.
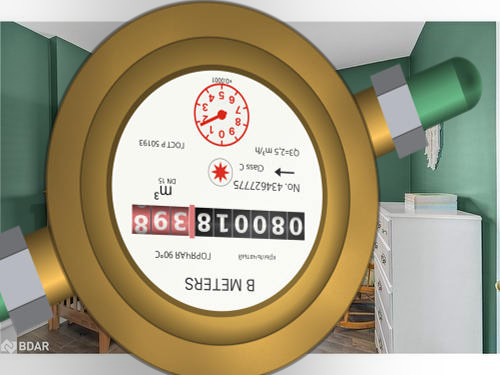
value=80018.3981 unit=m³
